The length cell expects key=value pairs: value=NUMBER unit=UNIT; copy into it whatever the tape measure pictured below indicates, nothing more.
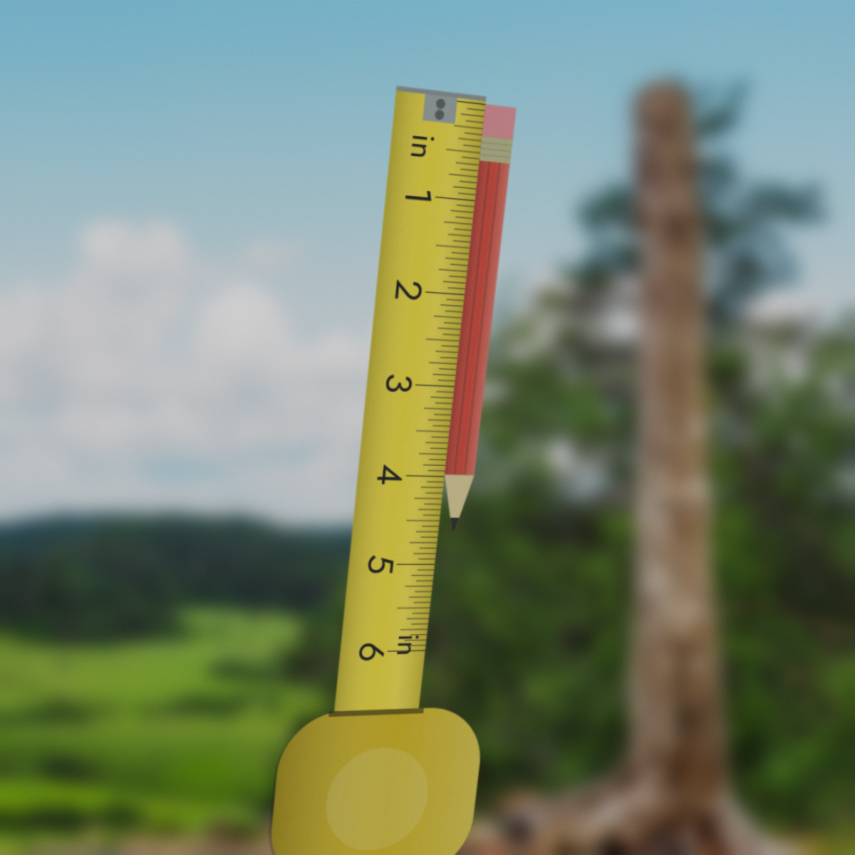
value=4.625 unit=in
